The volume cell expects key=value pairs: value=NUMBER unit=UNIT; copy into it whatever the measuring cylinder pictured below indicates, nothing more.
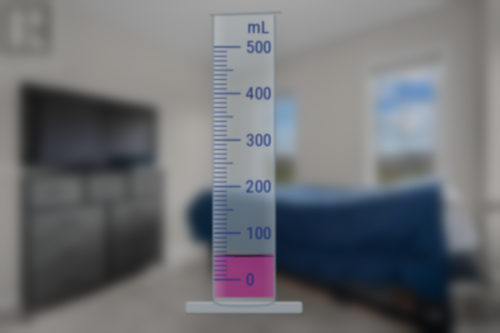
value=50 unit=mL
